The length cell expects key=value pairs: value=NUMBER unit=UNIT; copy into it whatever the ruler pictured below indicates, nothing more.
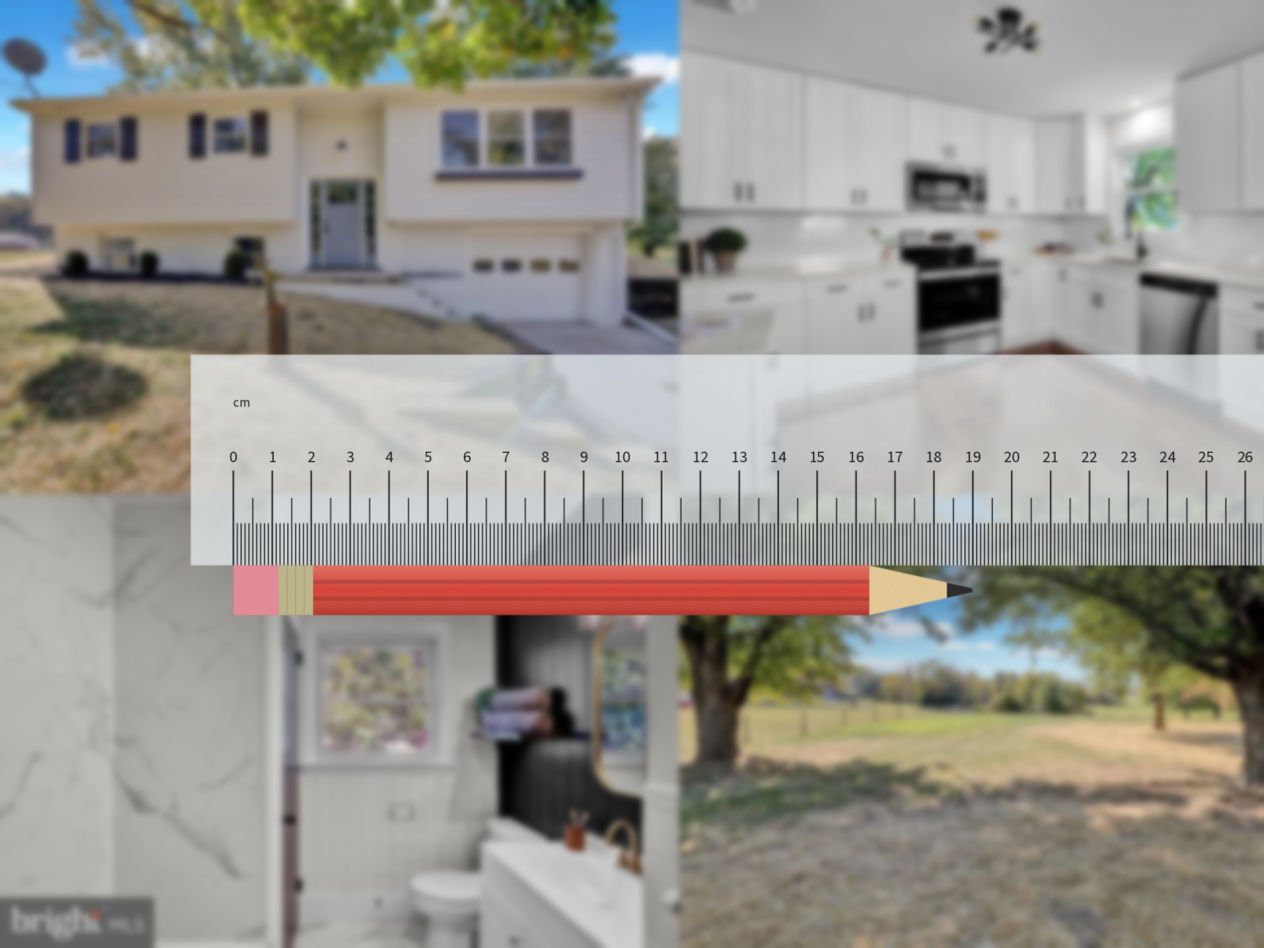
value=19 unit=cm
